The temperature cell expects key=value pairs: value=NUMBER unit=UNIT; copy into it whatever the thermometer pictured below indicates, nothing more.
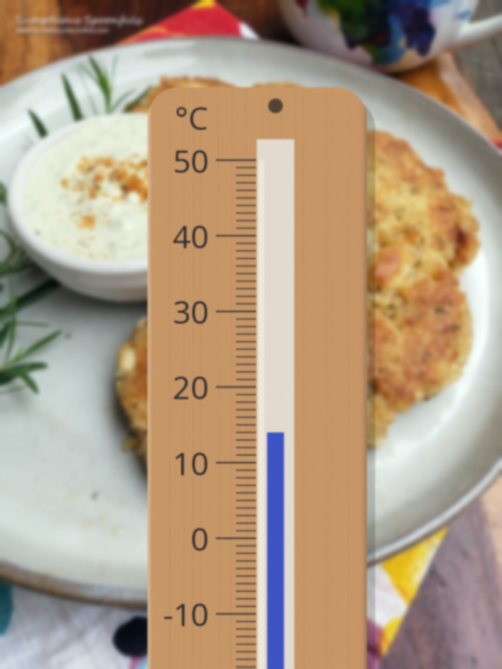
value=14 unit=°C
